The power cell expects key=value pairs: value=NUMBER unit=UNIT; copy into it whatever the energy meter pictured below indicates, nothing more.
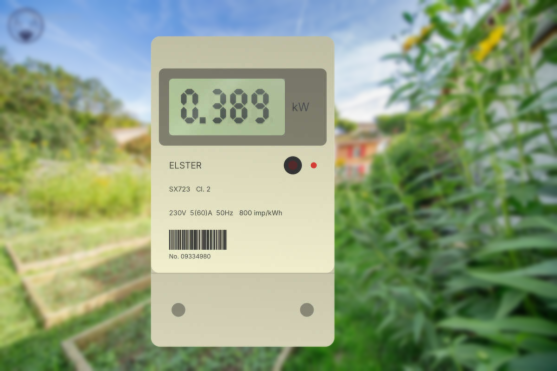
value=0.389 unit=kW
